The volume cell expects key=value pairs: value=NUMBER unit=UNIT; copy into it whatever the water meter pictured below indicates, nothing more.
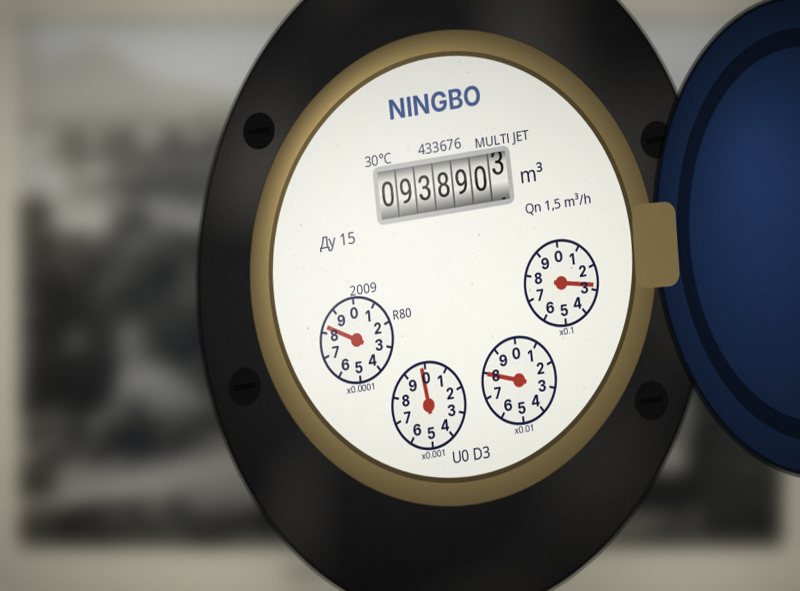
value=938903.2798 unit=m³
